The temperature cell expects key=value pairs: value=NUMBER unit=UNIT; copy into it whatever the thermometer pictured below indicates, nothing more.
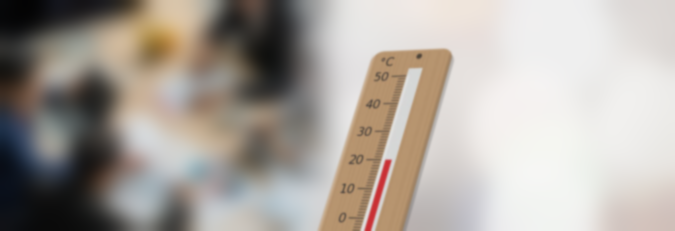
value=20 unit=°C
